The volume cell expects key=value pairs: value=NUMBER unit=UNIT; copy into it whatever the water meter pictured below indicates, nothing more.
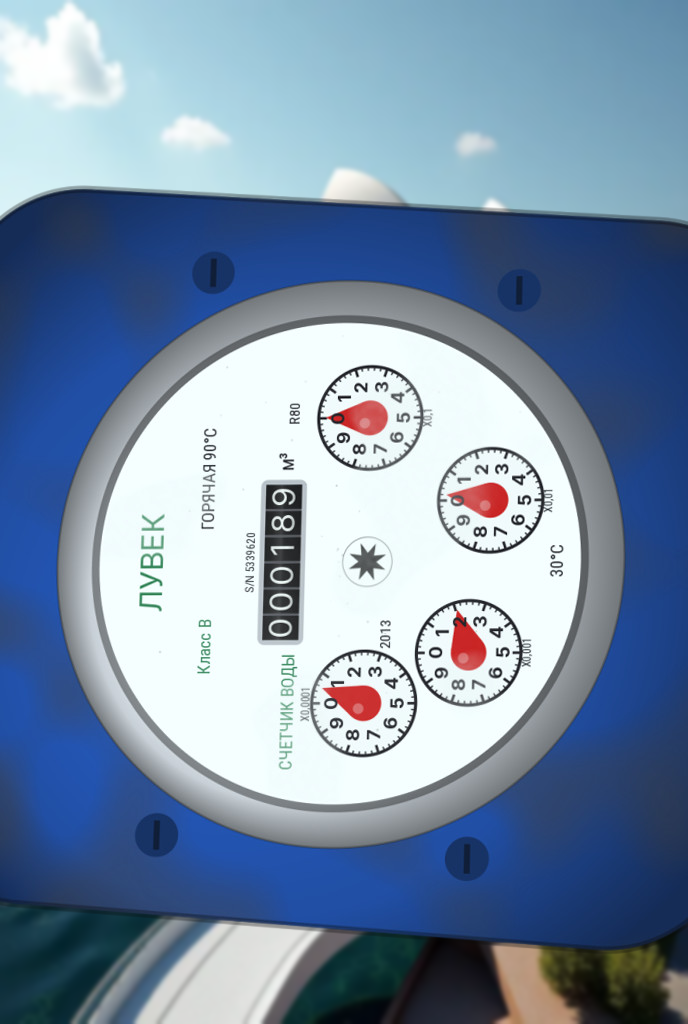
value=189.0020 unit=m³
